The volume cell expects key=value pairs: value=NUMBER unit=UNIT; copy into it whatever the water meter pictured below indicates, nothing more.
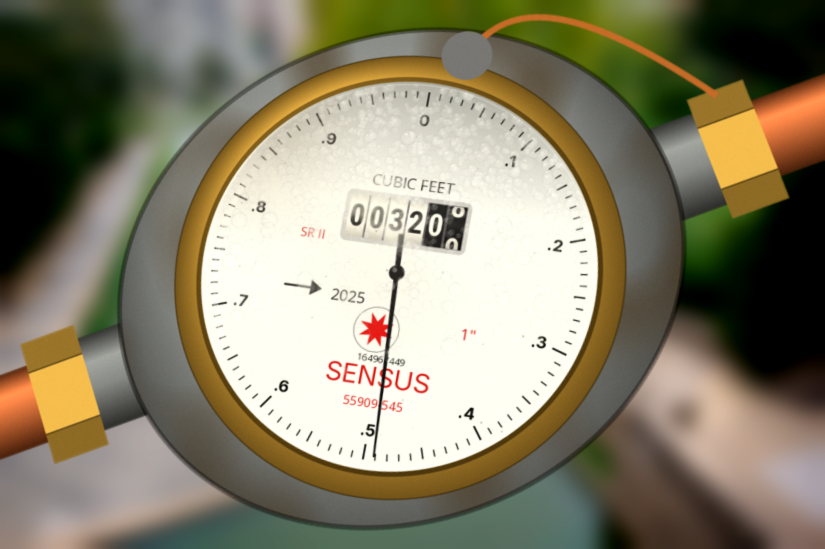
value=3208.49 unit=ft³
